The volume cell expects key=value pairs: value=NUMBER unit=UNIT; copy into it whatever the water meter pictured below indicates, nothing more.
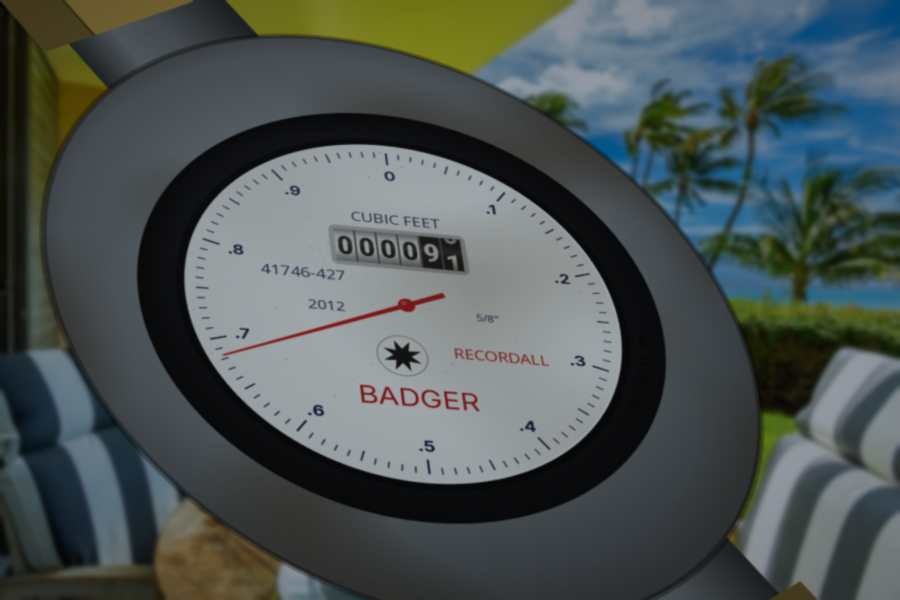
value=90.68 unit=ft³
